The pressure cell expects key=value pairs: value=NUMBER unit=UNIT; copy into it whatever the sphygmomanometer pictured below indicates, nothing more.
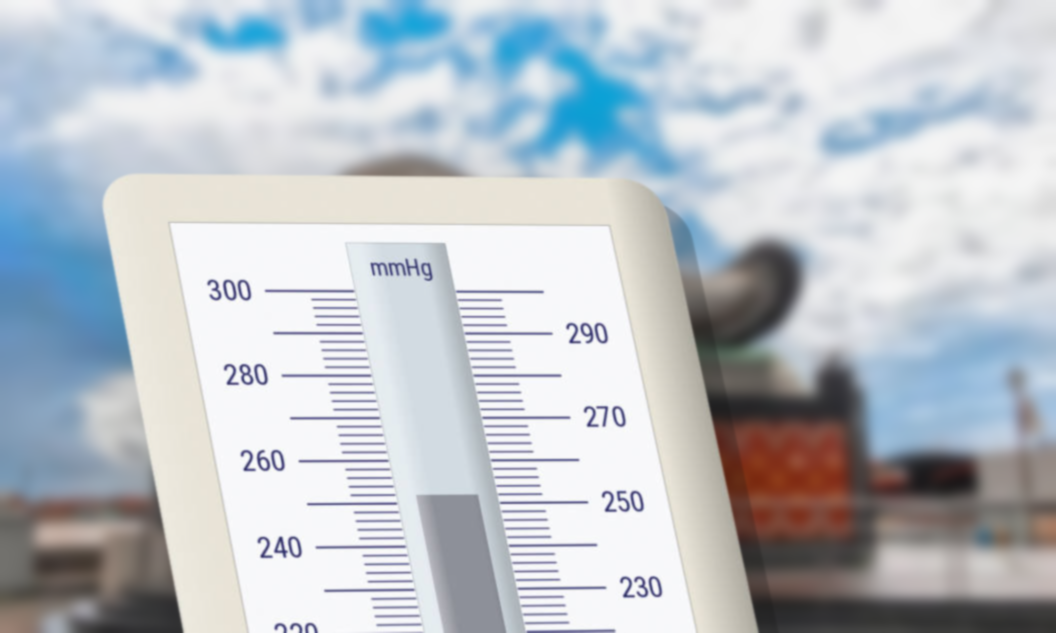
value=252 unit=mmHg
